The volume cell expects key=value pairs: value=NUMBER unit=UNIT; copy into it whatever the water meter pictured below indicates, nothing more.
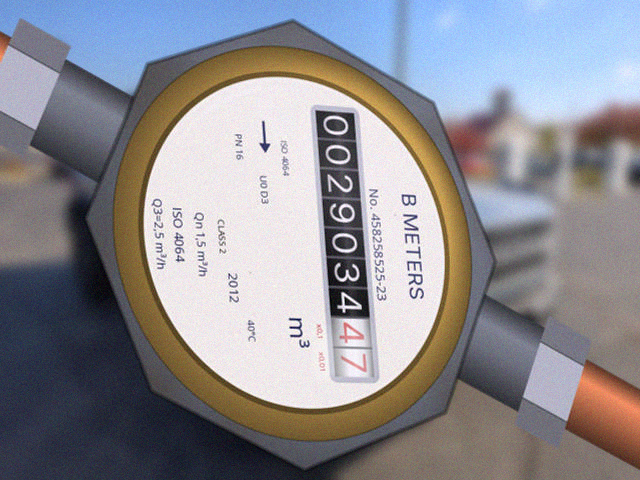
value=29034.47 unit=m³
